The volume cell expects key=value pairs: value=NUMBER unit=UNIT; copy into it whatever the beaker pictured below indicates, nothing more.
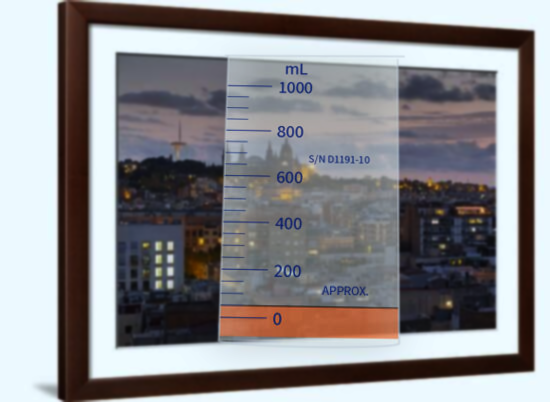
value=50 unit=mL
